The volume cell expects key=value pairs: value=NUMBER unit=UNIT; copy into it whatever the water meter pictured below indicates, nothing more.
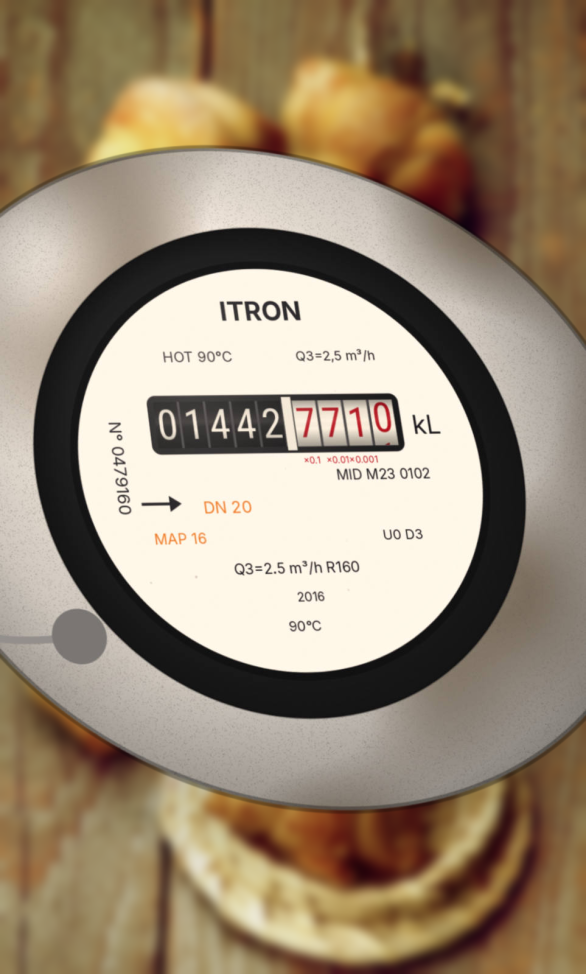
value=1442.7710 unit=kL
